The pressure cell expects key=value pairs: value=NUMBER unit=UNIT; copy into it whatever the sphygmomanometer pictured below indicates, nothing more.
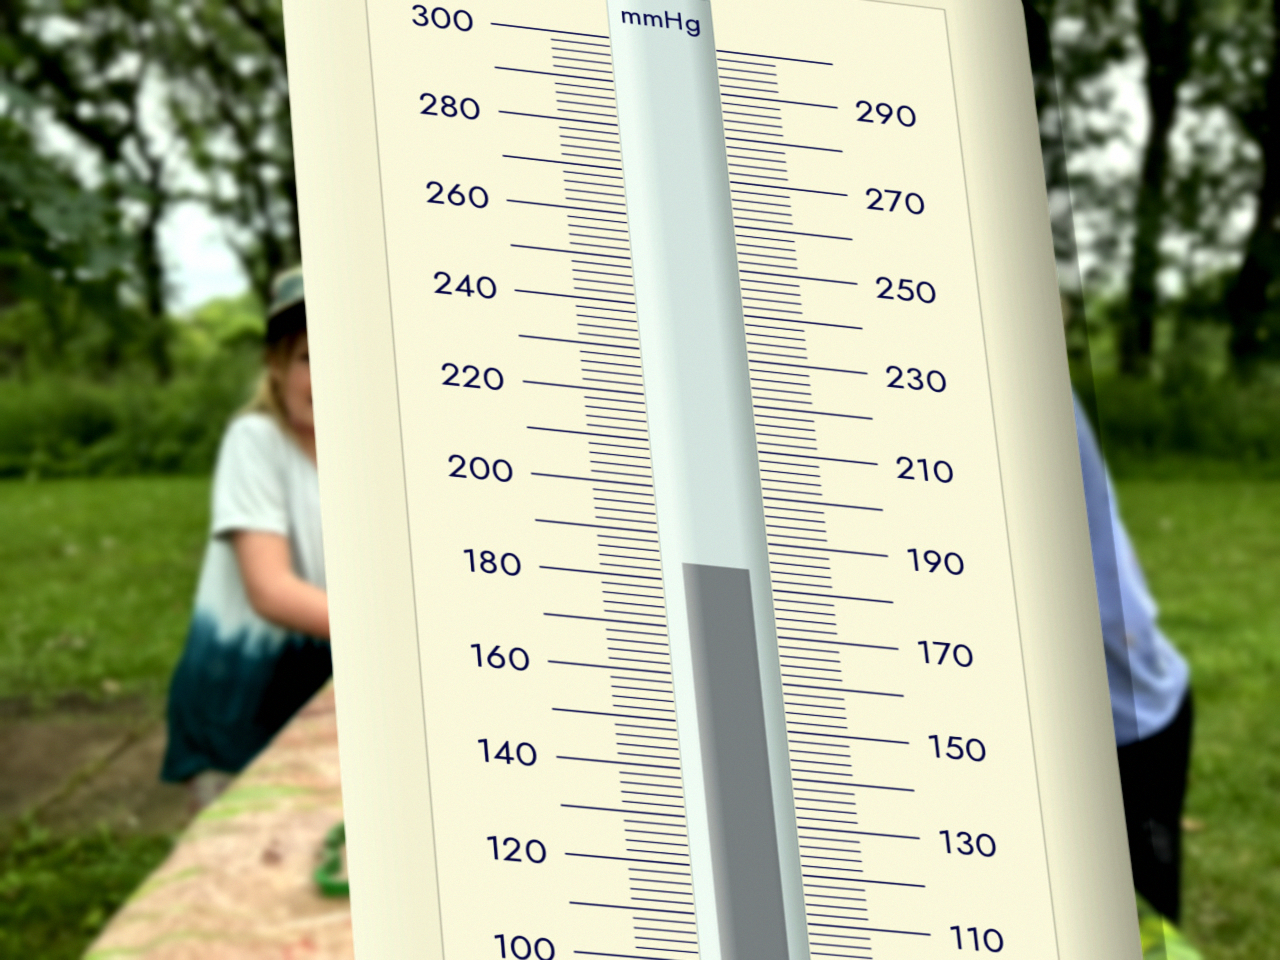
value=184 unit=mmHg
